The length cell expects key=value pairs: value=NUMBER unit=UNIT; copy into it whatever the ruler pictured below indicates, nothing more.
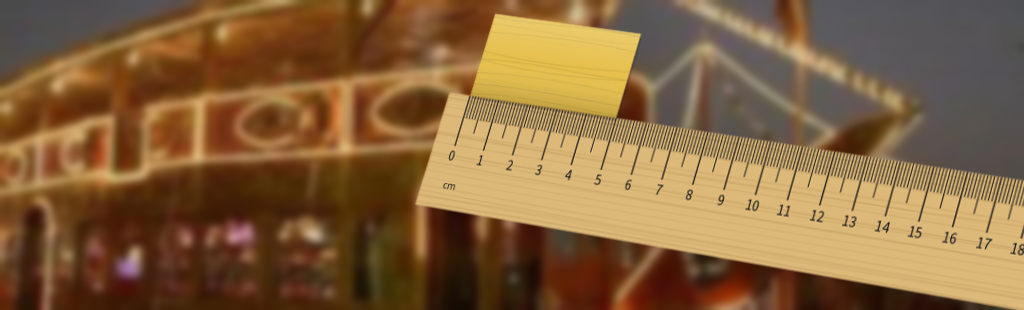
value=5 unit=cm
